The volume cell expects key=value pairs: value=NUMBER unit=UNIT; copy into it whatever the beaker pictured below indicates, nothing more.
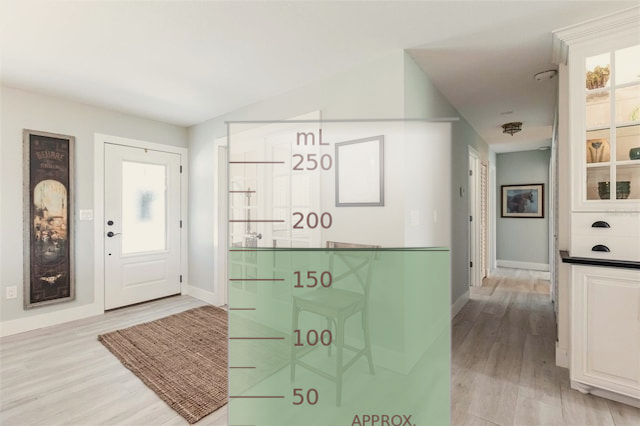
value=175 unit=mL
